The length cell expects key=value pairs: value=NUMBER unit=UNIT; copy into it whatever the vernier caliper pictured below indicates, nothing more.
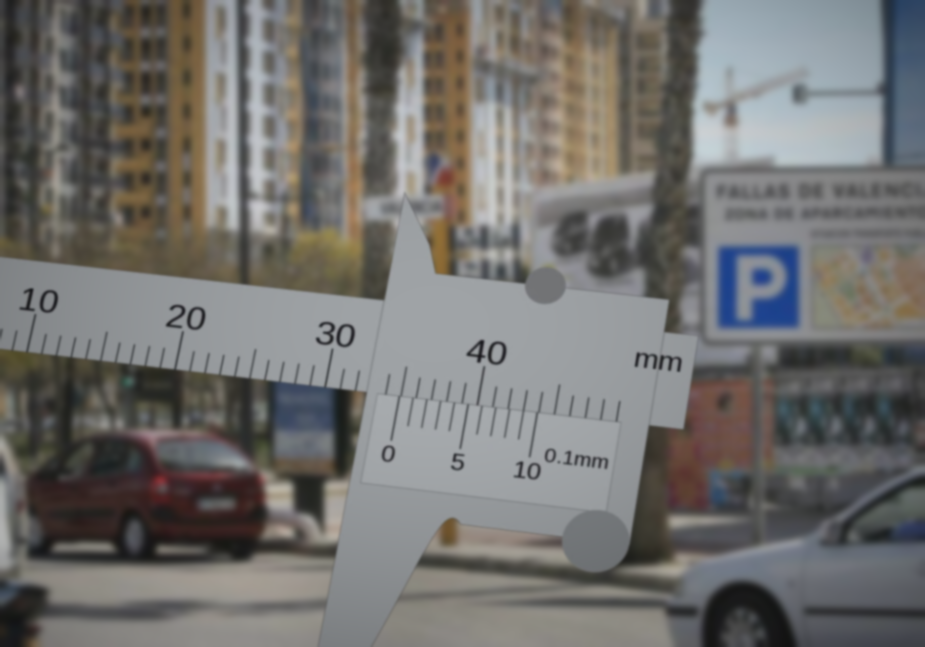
value=34.9 unit=mm
